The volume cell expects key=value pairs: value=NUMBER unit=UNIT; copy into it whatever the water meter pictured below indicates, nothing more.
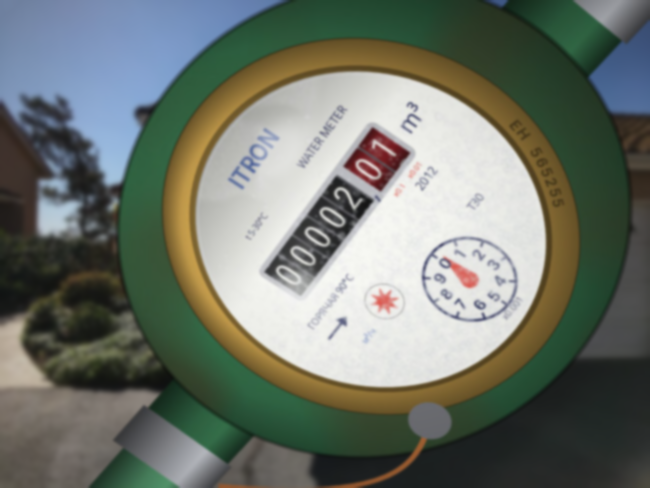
value=2.010 unit=m³
